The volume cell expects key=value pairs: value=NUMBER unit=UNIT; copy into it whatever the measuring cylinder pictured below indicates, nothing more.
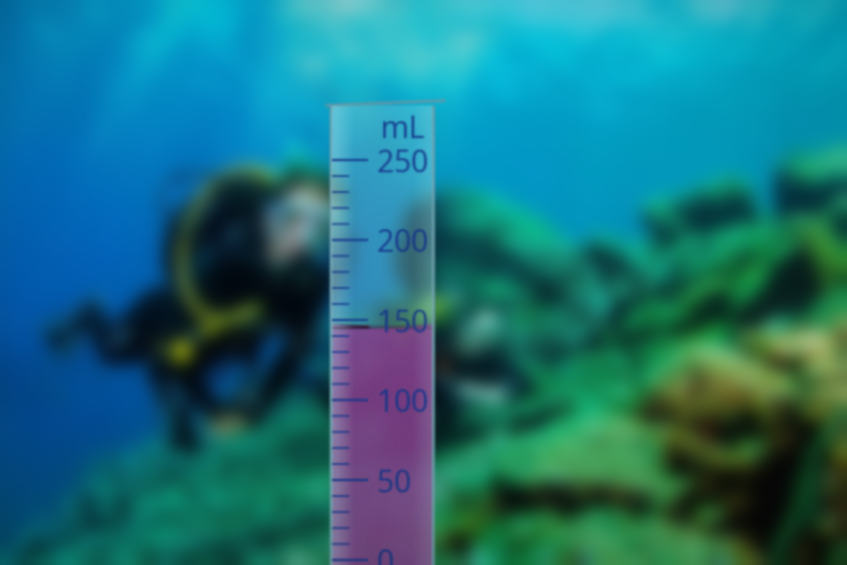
value=145 unit=mL
